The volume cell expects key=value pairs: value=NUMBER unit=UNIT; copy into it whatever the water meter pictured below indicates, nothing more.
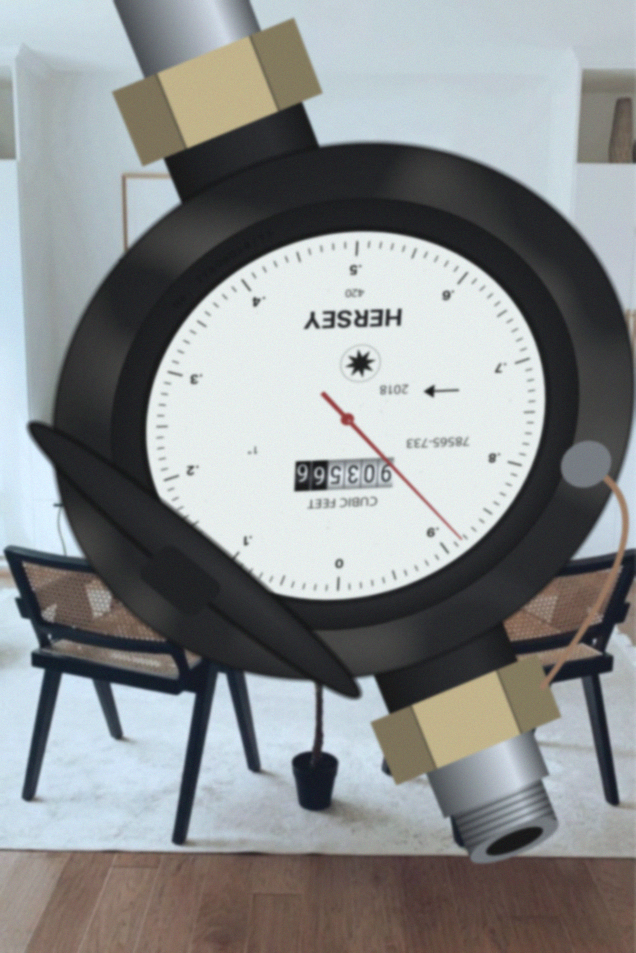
value=903565.88 unit=ft³
